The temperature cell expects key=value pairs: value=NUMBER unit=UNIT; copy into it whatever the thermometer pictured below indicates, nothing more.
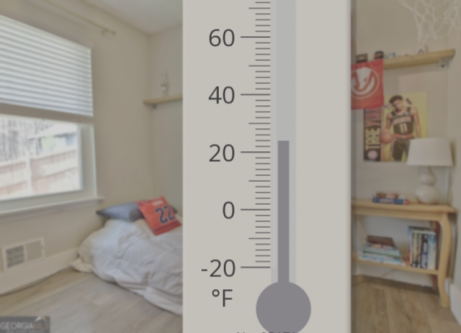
value=24 unit=°F
